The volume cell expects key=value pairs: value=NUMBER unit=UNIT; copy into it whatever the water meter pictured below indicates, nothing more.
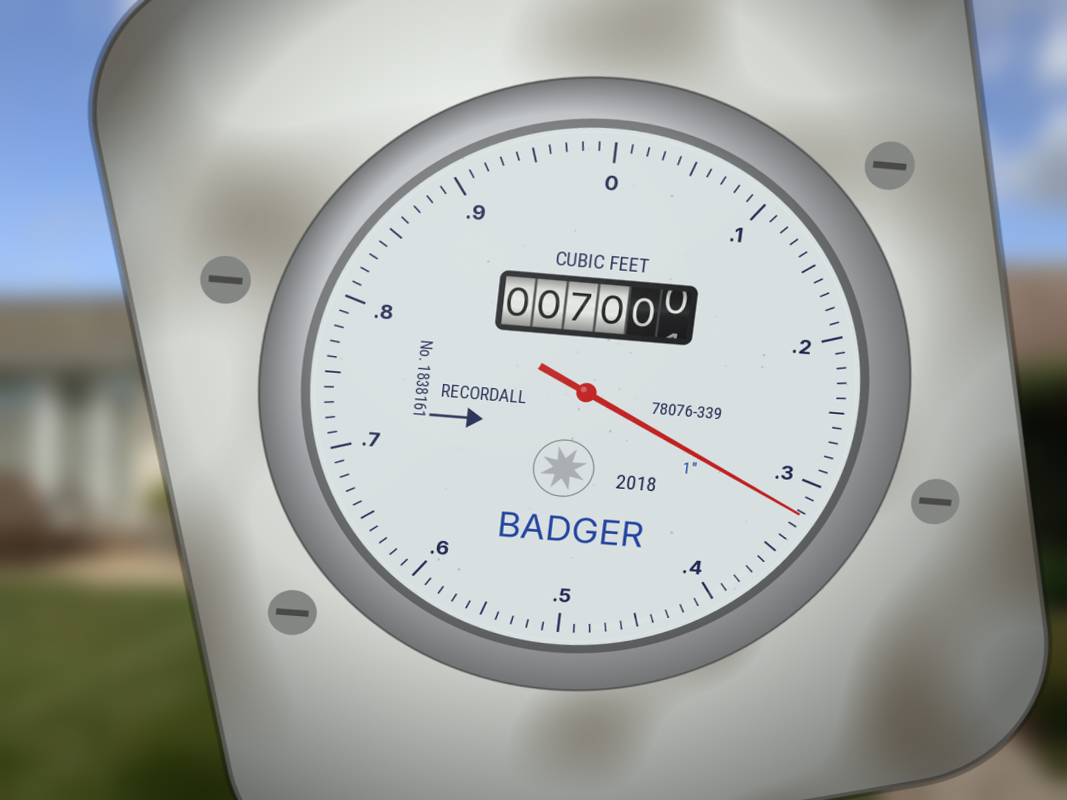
value=7000.32 unit=ft³
